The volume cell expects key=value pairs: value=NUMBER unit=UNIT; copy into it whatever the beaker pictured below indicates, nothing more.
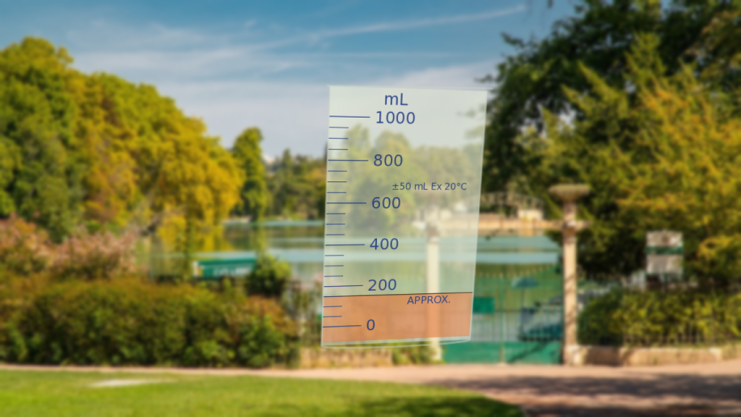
value=150 unit=mL
